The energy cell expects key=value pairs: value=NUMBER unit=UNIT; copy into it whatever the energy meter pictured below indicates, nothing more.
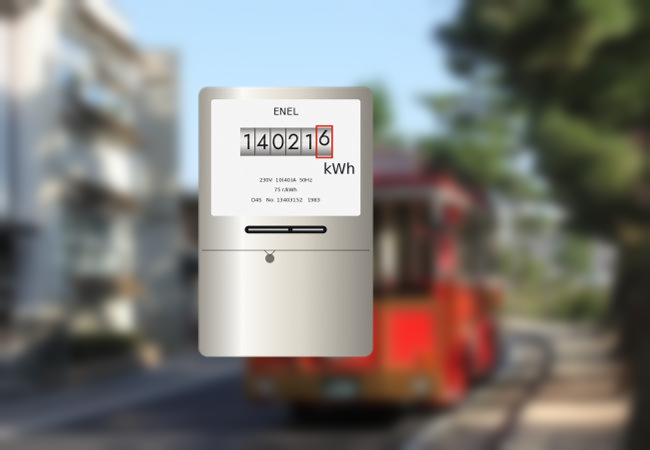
value=14021.6 unit=kWh
